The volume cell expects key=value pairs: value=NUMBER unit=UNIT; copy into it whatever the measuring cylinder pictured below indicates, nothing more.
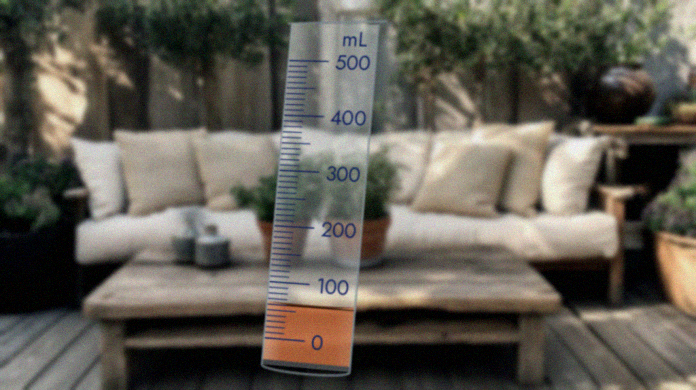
value=60 unit=mL
